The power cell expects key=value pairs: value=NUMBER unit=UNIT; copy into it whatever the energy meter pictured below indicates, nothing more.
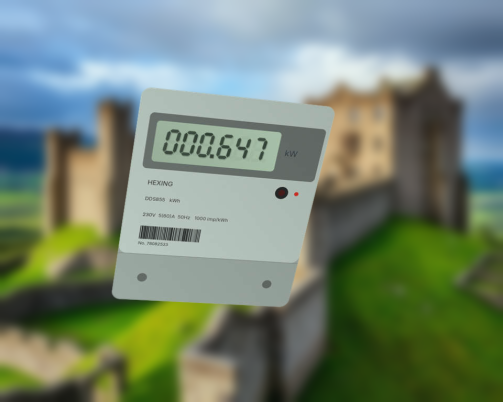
value=0.647 unit=kW
